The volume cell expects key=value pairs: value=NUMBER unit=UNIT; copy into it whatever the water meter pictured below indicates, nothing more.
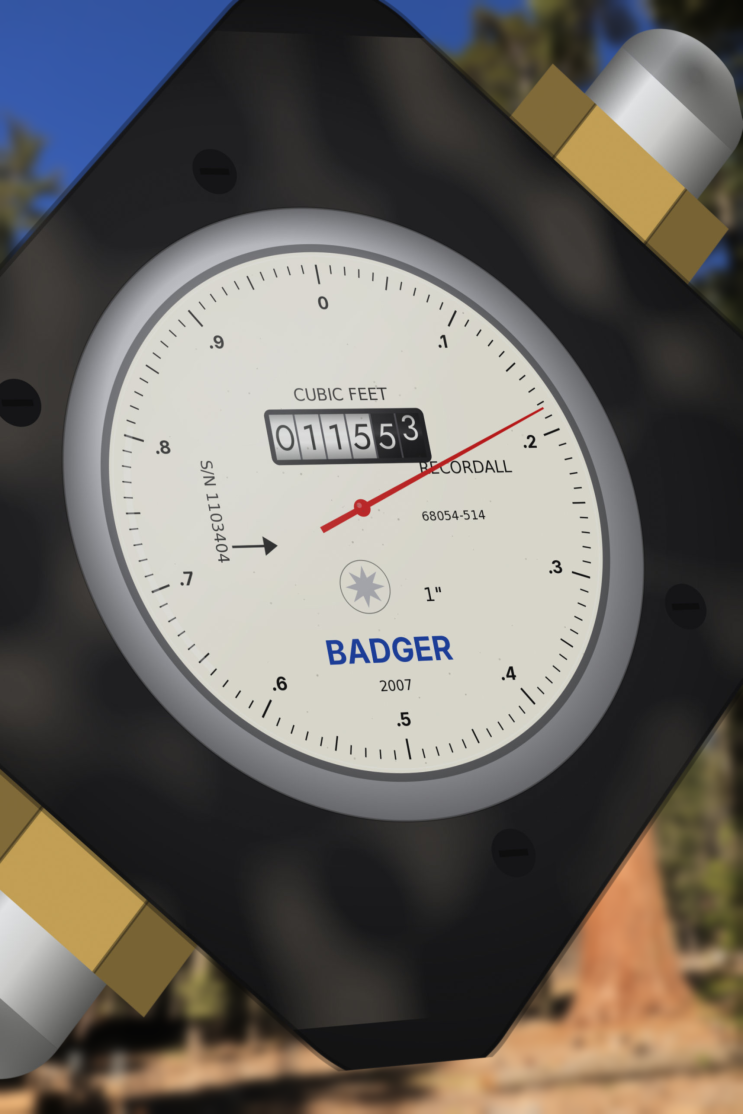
value=11553.18 unit=ft³
